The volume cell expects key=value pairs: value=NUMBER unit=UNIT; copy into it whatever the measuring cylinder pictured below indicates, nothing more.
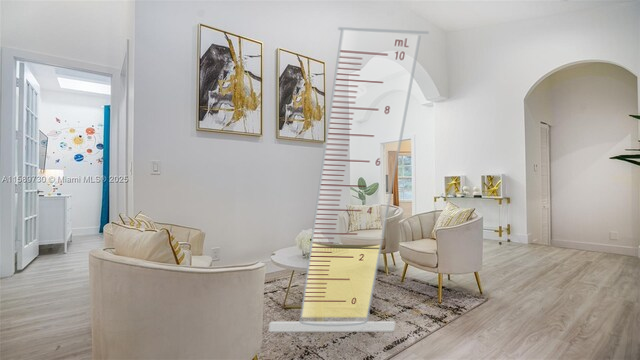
value=2.4 unit=mL
